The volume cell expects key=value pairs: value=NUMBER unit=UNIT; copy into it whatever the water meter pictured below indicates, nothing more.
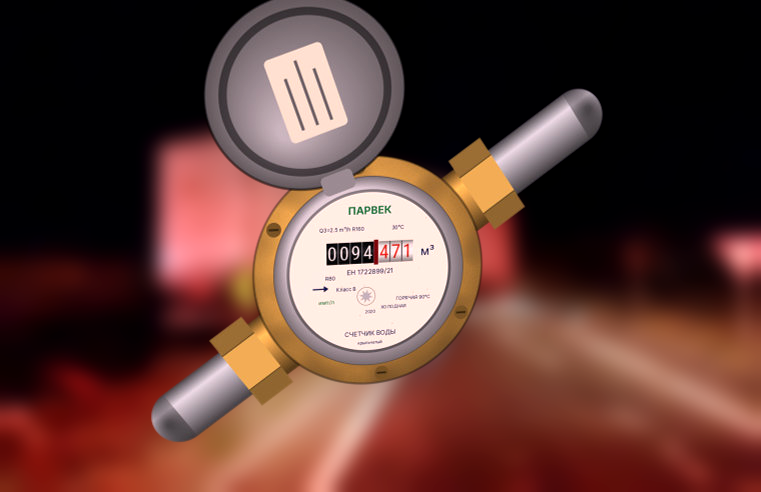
value=94.471 unit=m³
